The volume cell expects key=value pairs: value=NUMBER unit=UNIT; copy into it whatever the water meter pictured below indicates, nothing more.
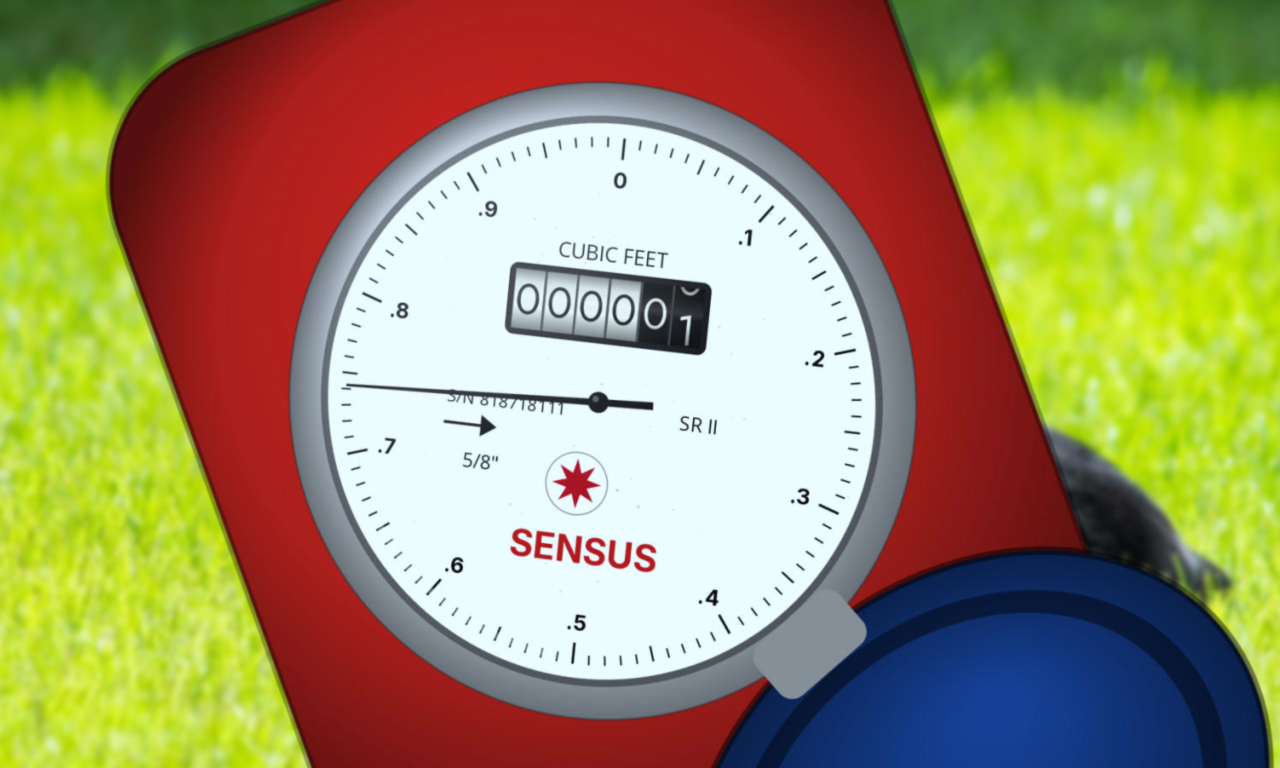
value=0.74 unit=ft³
